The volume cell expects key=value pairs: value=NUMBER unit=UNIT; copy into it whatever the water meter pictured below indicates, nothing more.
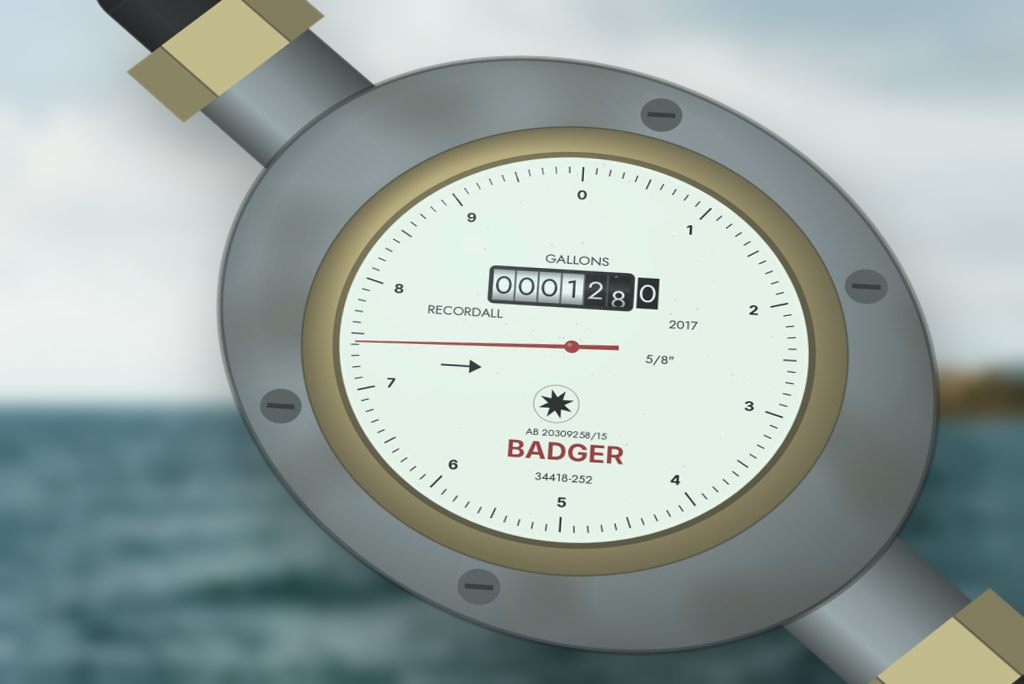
value=1277.4 unit=gal
